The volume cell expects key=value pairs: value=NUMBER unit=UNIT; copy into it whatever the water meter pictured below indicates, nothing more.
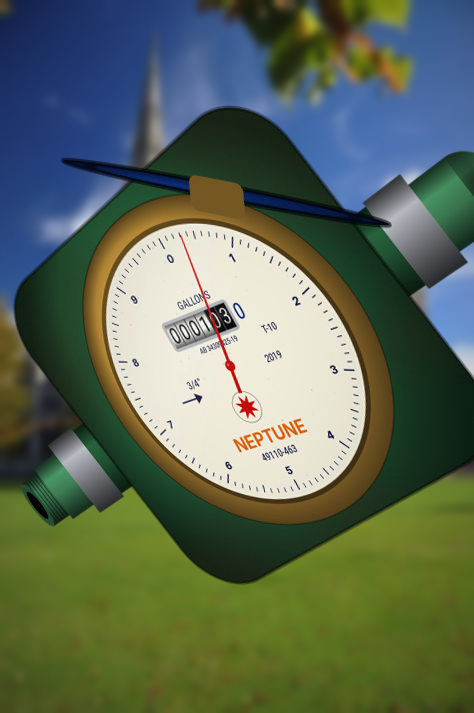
value=1030.3 unit=gal
